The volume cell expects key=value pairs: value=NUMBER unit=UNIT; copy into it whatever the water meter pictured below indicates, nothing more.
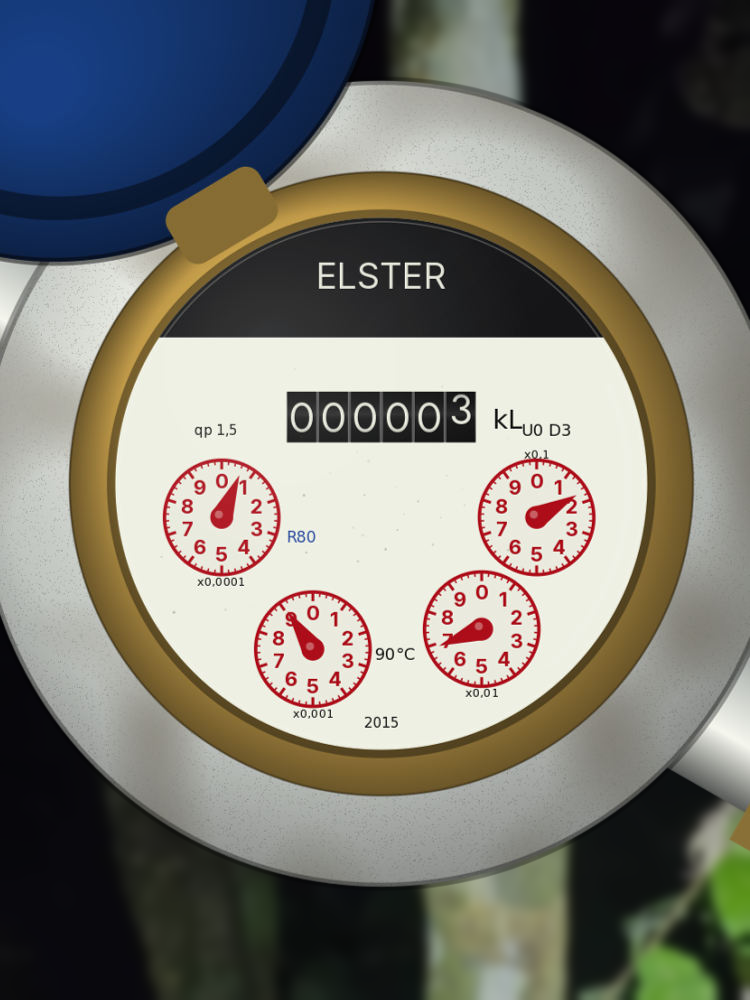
value=3.1690 unit=kL
